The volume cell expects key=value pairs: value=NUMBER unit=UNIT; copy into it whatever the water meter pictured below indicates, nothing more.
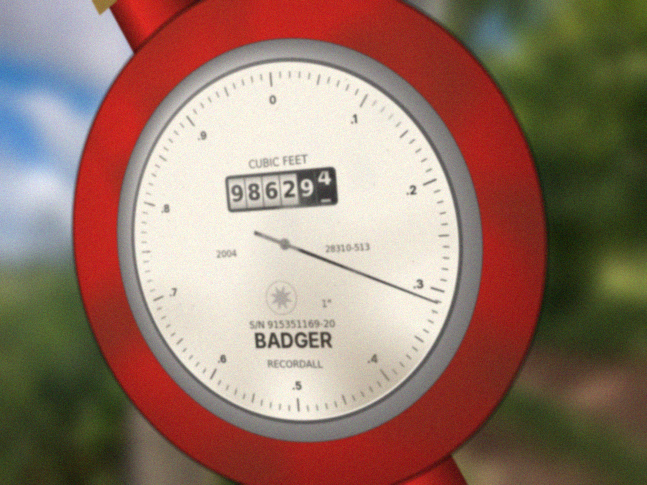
value=986294.31 unit=ft³
